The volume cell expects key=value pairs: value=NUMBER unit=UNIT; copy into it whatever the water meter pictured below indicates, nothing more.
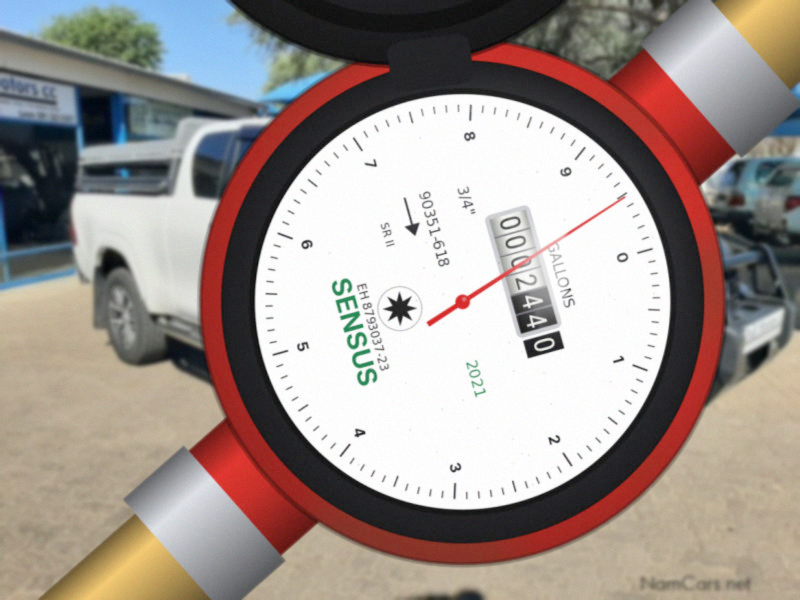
value=2439.5 unit=gal
